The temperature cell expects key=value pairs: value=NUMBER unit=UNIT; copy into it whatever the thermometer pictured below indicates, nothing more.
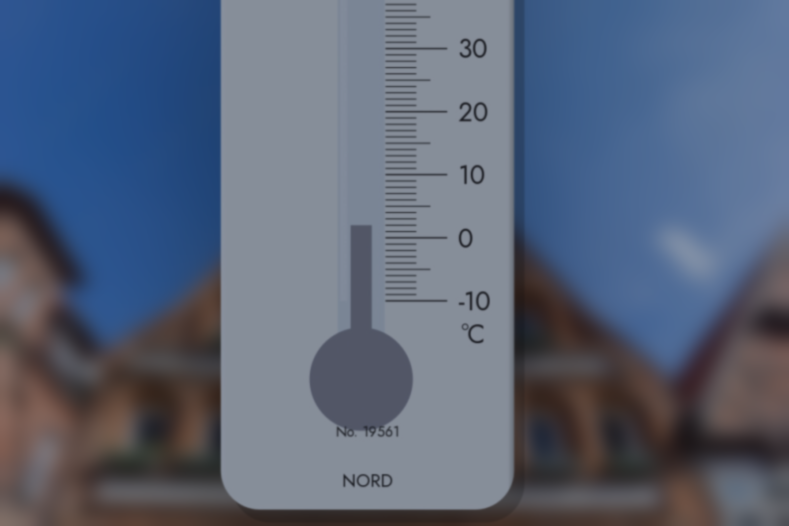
value=2 unit=°C
